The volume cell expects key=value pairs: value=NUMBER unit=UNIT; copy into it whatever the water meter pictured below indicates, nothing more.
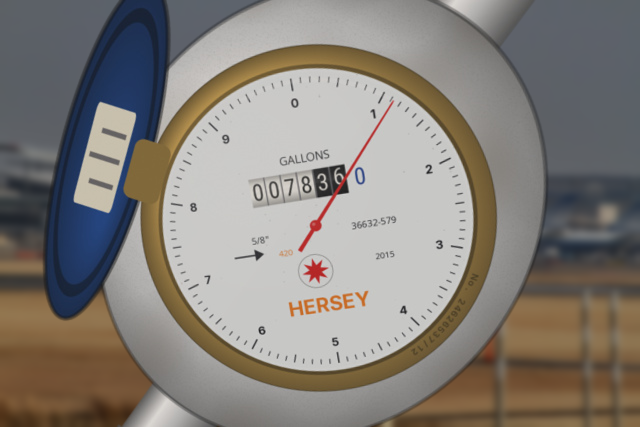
value=78361.1 unit=gal
